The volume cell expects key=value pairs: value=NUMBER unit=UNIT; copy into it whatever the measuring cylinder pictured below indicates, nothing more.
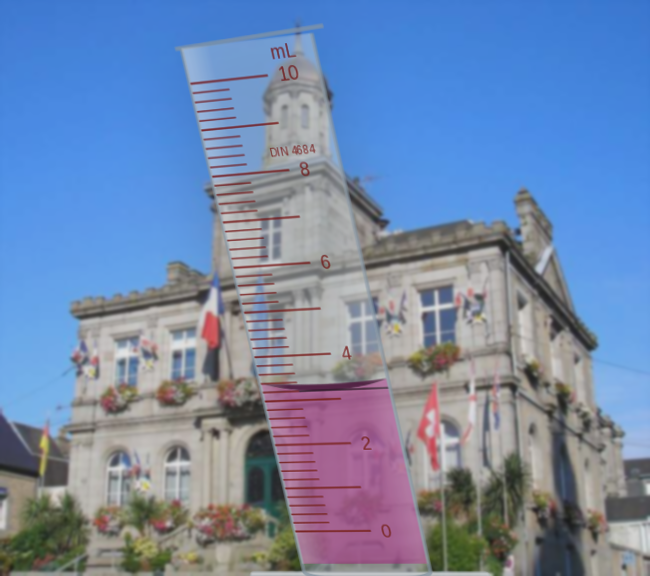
value=3.2 unit=mL
